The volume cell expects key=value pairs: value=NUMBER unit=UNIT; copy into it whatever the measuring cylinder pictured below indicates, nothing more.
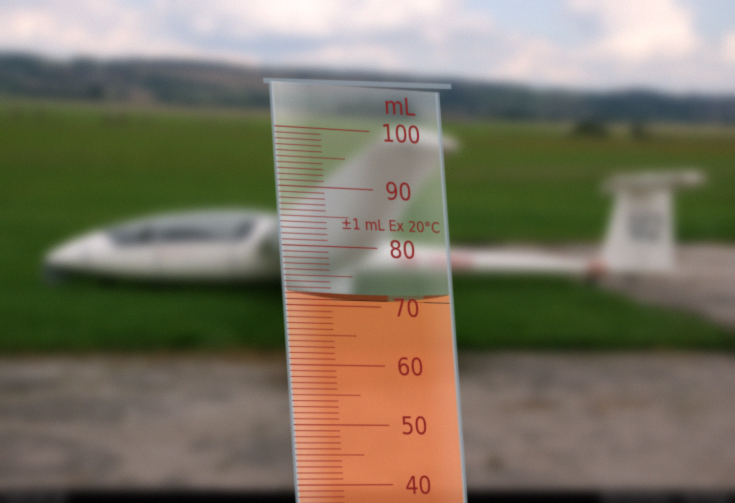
value=71 unit=mL
